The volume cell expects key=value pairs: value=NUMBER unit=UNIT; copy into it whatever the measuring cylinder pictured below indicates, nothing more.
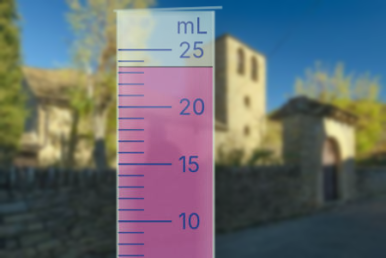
value=23.5 unit=mL
